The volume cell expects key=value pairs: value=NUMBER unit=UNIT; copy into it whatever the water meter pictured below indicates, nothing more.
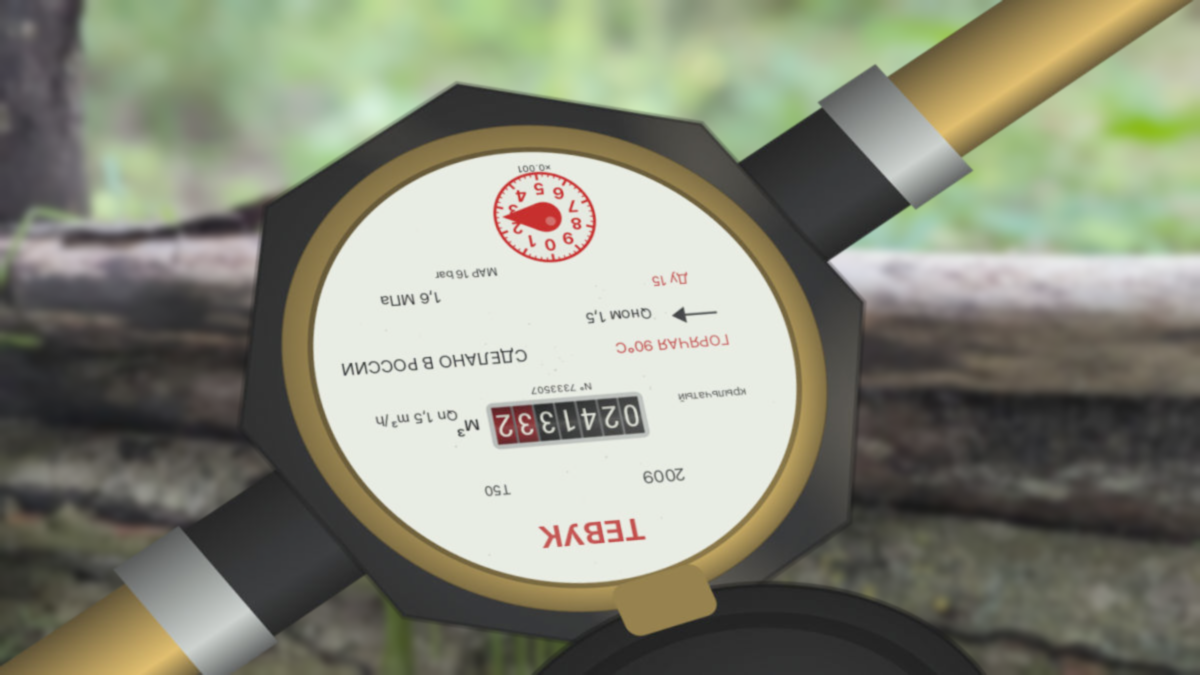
value=2413.322 unit=m³
